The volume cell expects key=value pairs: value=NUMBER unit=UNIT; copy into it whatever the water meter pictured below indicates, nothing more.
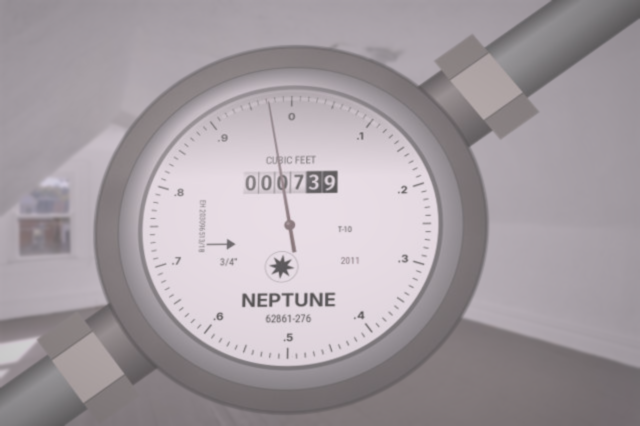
value=738.97 unit=ft³
